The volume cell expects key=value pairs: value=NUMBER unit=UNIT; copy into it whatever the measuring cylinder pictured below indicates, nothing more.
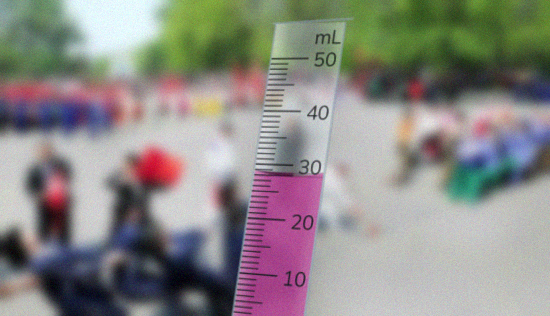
value=28 unit=mL
